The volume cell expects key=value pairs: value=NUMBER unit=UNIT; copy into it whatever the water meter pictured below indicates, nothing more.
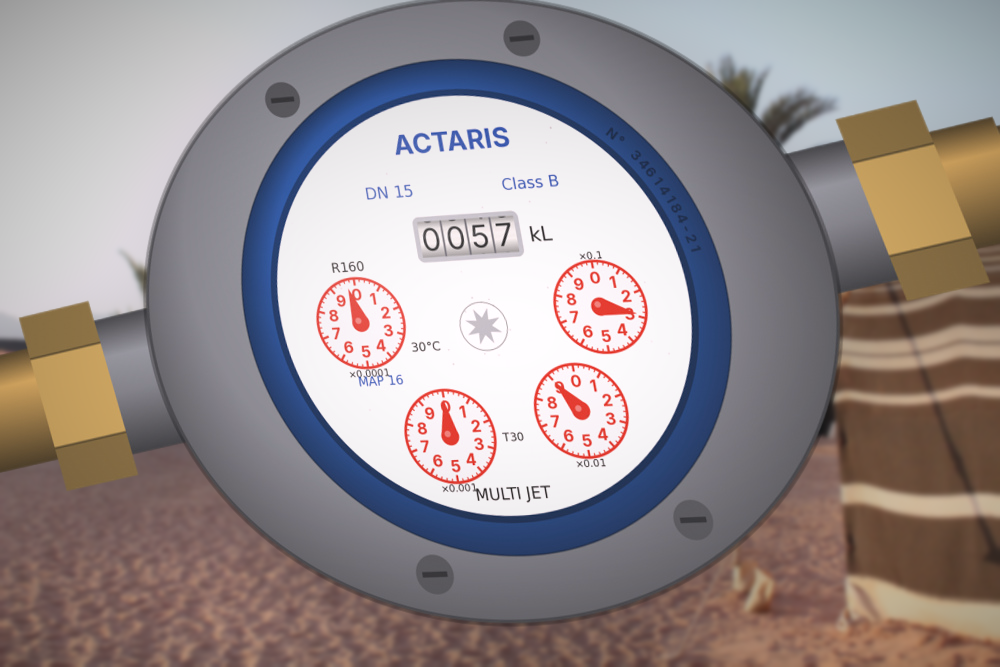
value=57.2899 unit=kL
